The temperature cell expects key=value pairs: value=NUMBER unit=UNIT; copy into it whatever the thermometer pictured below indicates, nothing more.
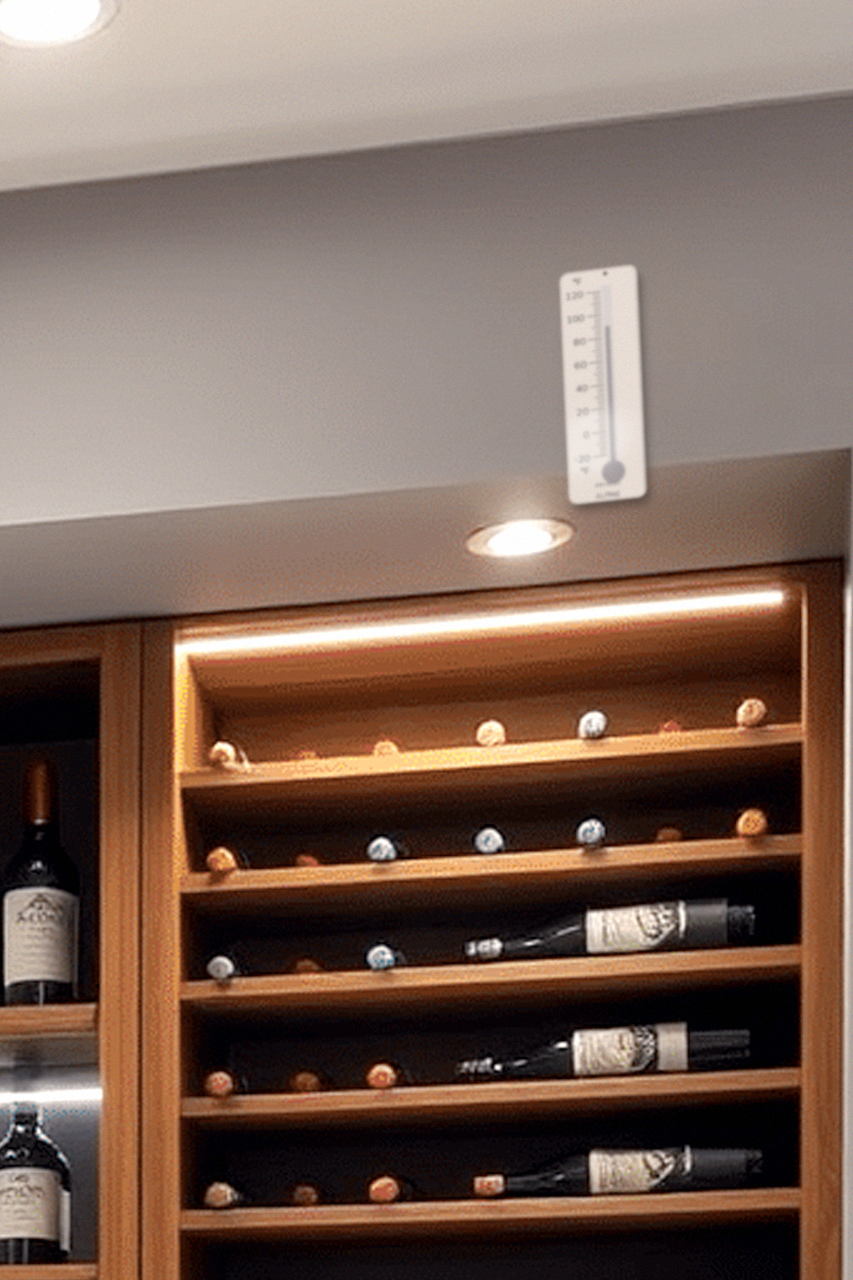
value=90 unit=°F
